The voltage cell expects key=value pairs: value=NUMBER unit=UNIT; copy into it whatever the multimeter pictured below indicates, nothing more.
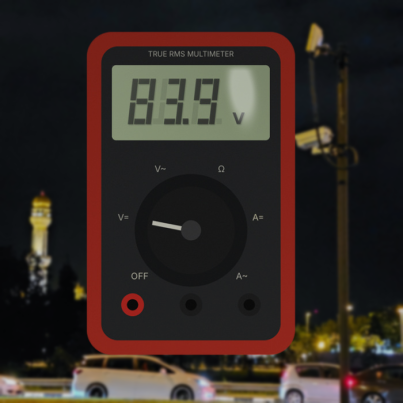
value=83.9 unit=V
